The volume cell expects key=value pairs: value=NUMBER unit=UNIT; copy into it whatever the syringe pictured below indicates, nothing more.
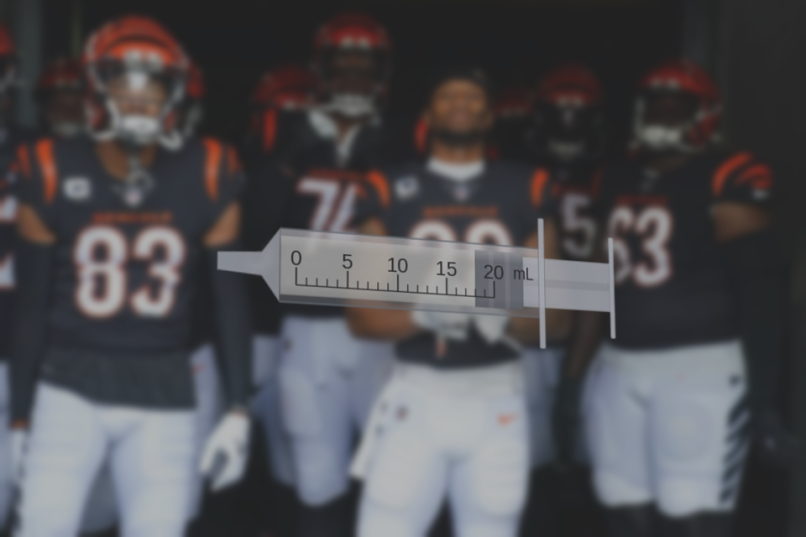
value=18 unit=mL
